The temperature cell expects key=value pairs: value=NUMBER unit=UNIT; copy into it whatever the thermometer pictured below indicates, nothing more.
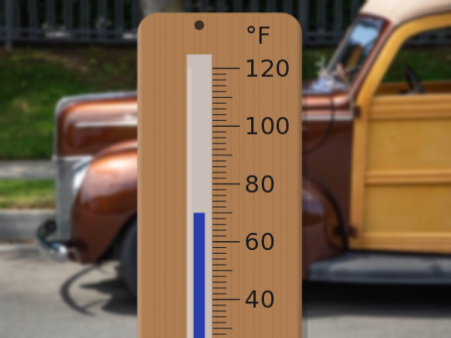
value=70 unit=°F
